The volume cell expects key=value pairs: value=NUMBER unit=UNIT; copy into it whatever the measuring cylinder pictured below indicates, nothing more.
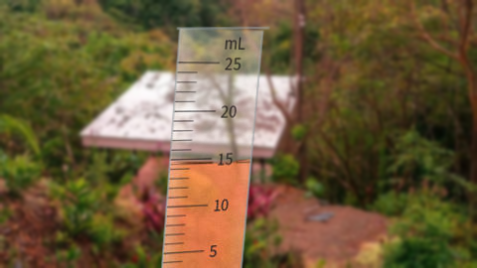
value=14.5 unit=mL
